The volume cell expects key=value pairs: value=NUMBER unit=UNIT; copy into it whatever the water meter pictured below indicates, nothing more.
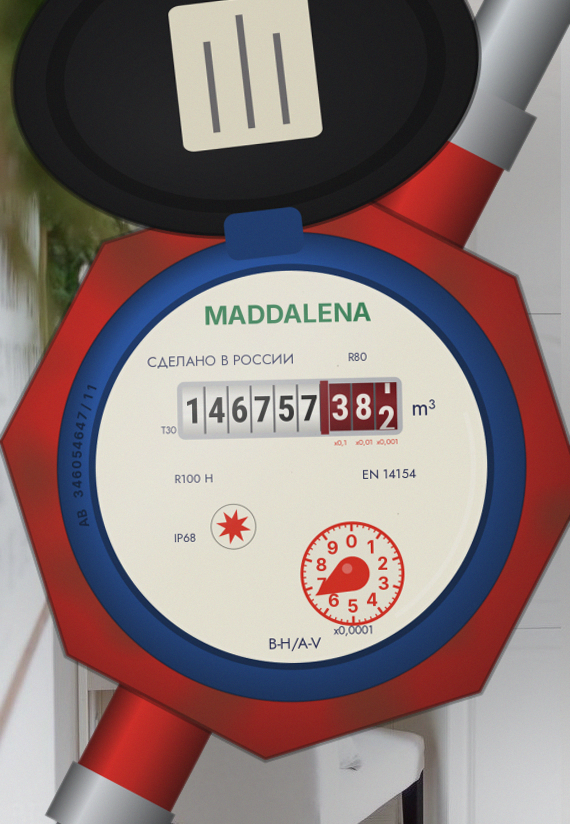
value=146757.3816 unit=m³
